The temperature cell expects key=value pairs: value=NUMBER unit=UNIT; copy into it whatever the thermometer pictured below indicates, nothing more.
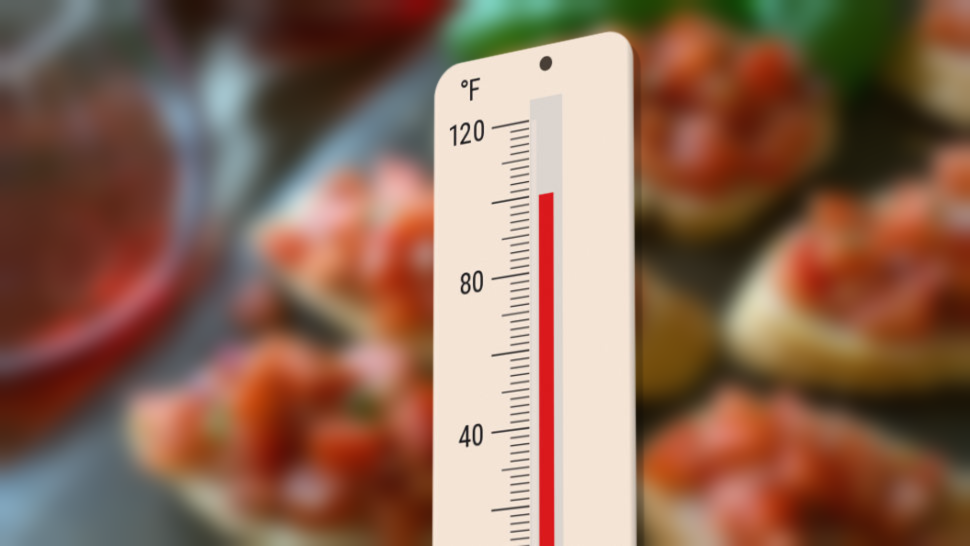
value=100 unit=°F
